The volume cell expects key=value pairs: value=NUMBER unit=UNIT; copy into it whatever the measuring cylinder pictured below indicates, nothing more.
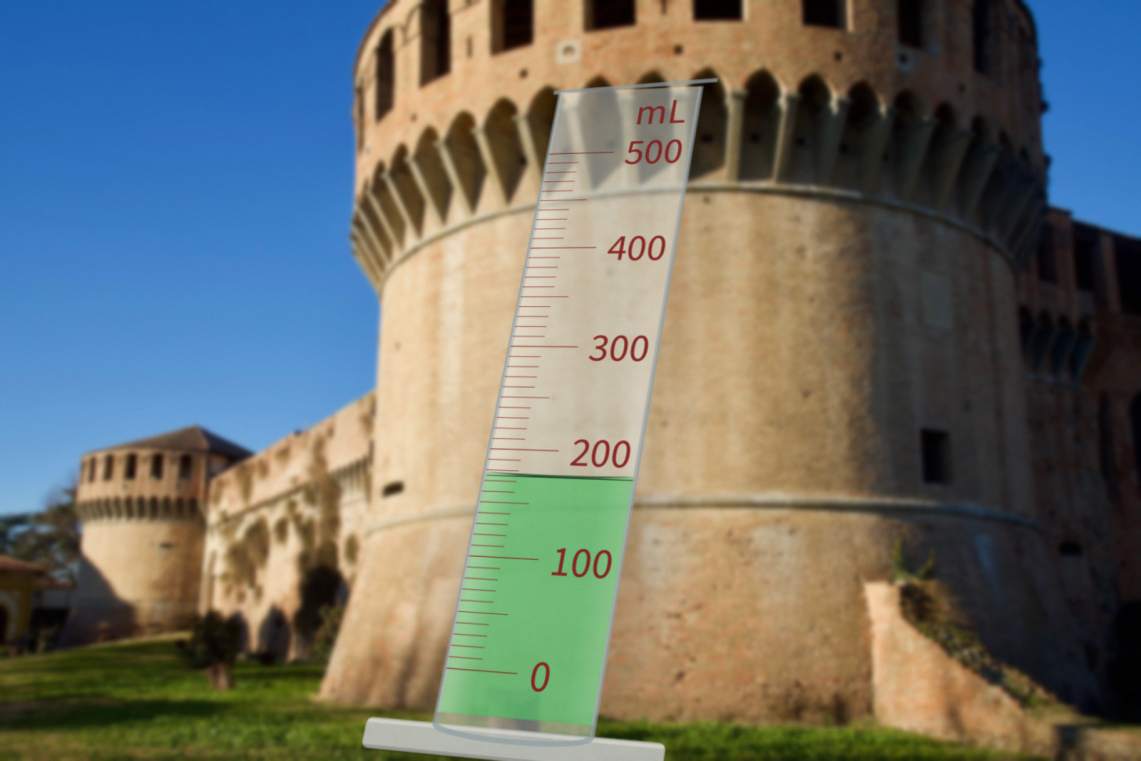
value=175 unit=mL
